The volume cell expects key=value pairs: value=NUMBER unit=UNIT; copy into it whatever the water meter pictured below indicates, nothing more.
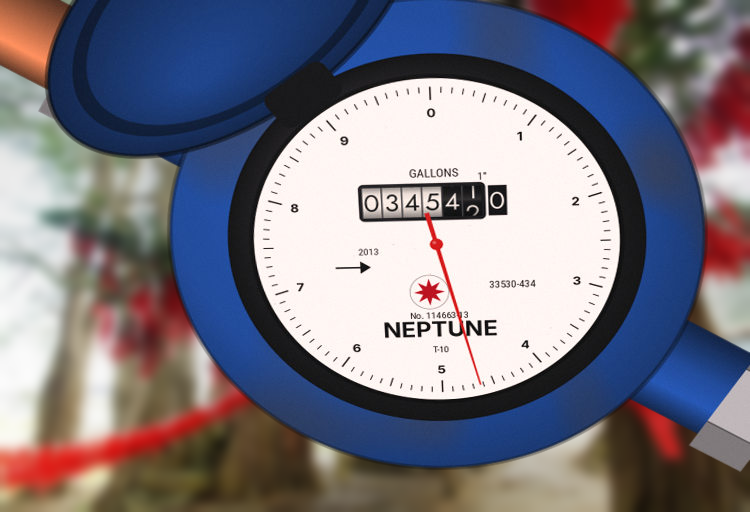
value=345414.6 unit=gal
